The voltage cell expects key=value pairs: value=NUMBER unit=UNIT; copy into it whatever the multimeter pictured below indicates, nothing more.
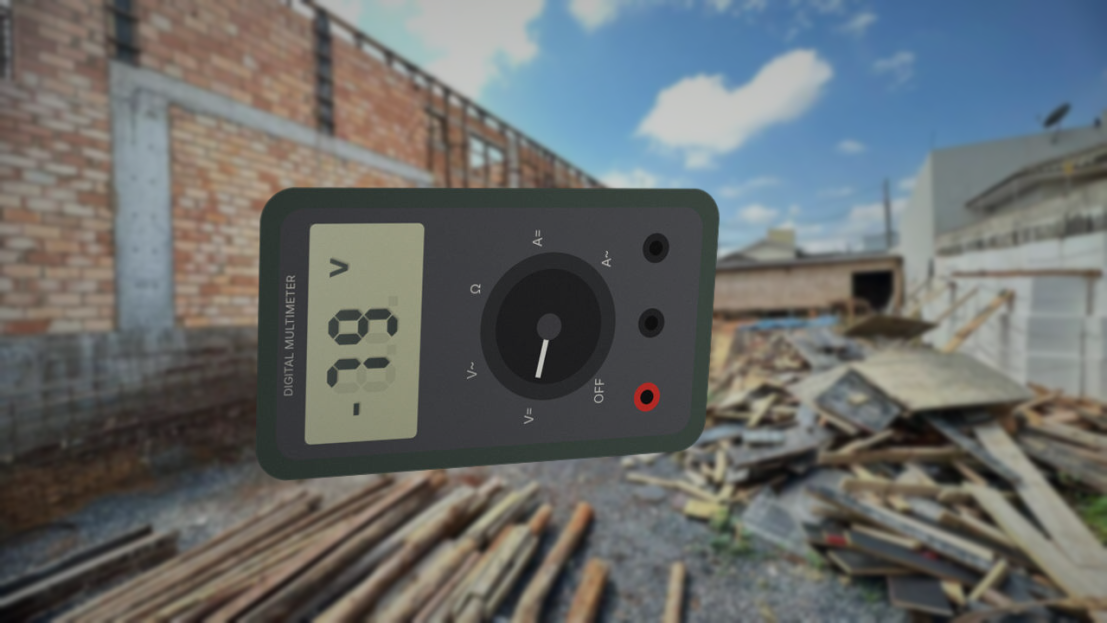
value=-79 unit=V
